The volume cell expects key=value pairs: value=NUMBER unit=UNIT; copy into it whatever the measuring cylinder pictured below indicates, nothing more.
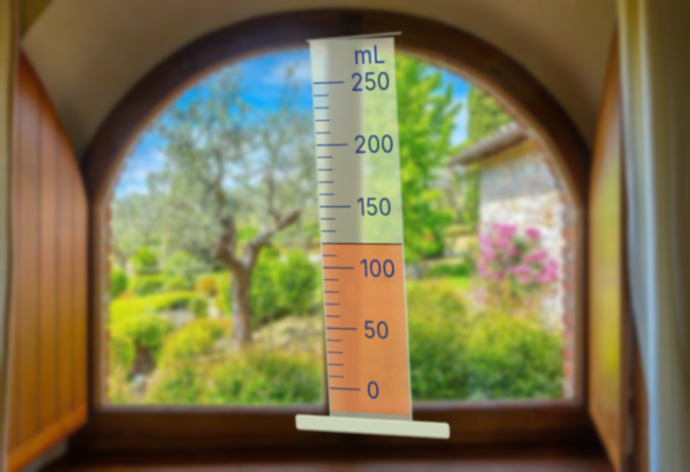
value=120 unit=mL
